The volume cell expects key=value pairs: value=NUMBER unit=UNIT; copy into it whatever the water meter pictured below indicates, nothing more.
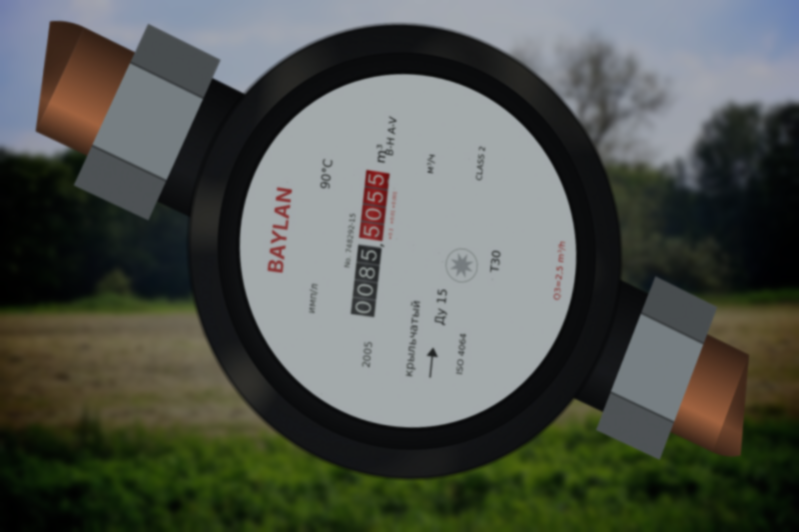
value=85.5055 unit=m³
